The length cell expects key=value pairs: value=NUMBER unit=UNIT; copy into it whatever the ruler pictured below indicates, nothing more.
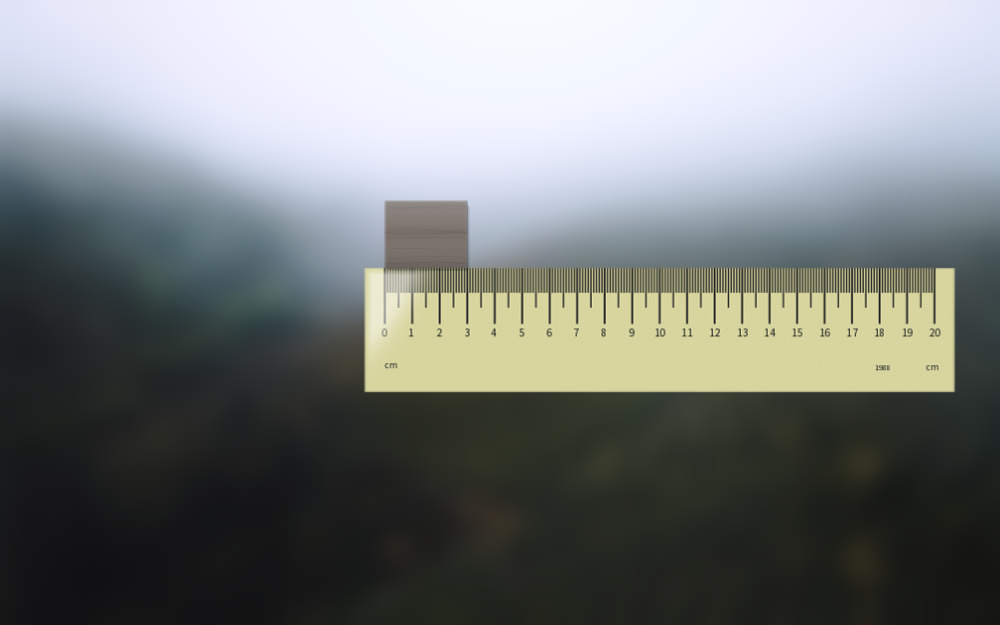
value=3 unit=cm
